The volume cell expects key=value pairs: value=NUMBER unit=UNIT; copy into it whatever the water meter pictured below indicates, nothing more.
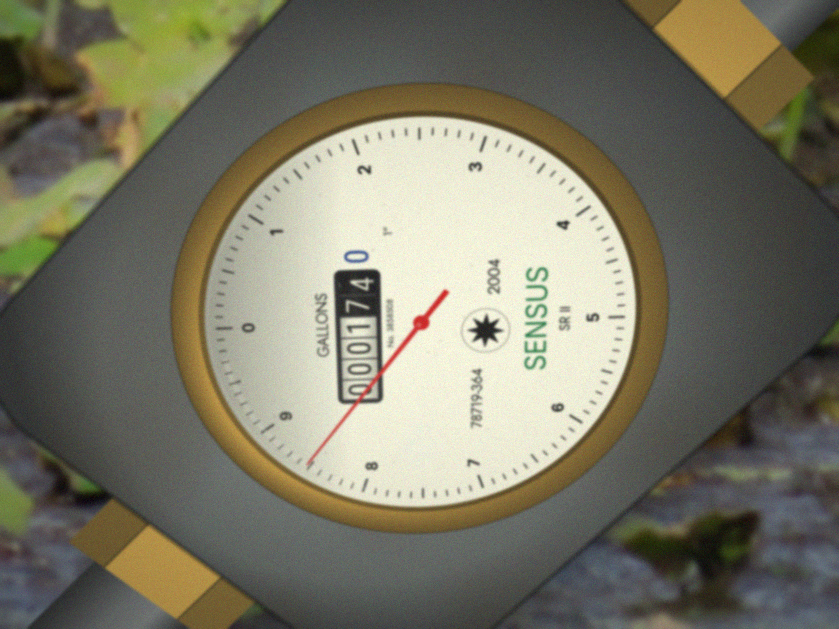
value=1738.5 unit=gal
